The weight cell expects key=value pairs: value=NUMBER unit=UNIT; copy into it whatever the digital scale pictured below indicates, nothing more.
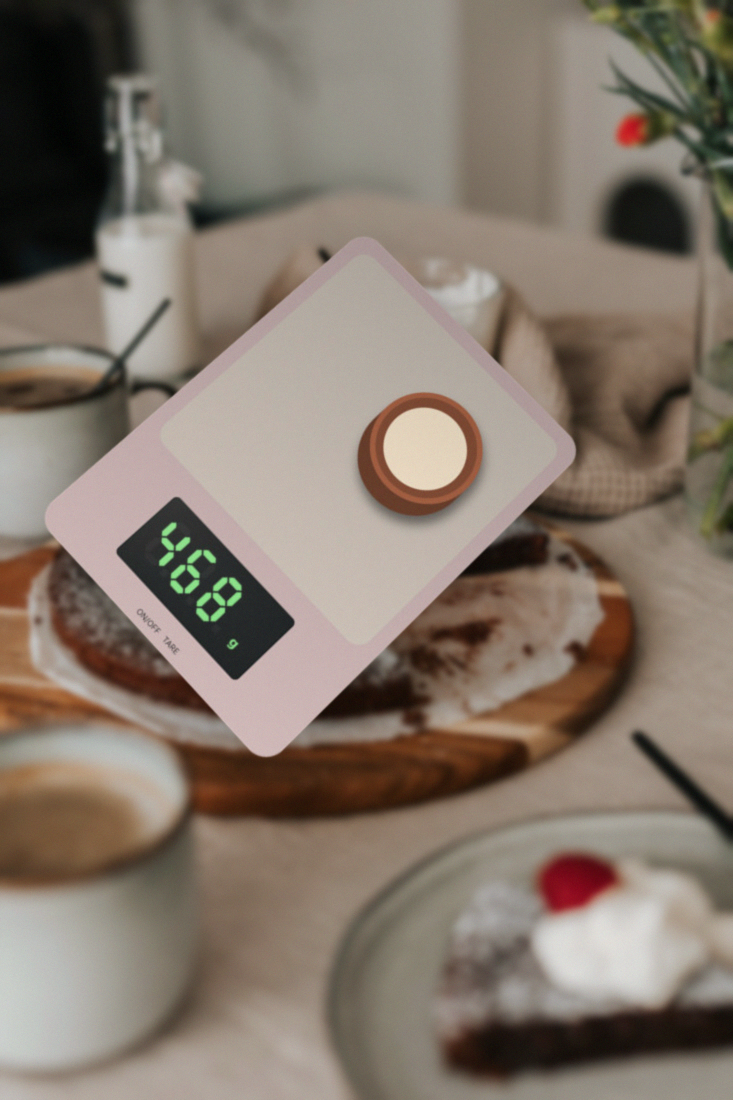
value=468 unit=g
